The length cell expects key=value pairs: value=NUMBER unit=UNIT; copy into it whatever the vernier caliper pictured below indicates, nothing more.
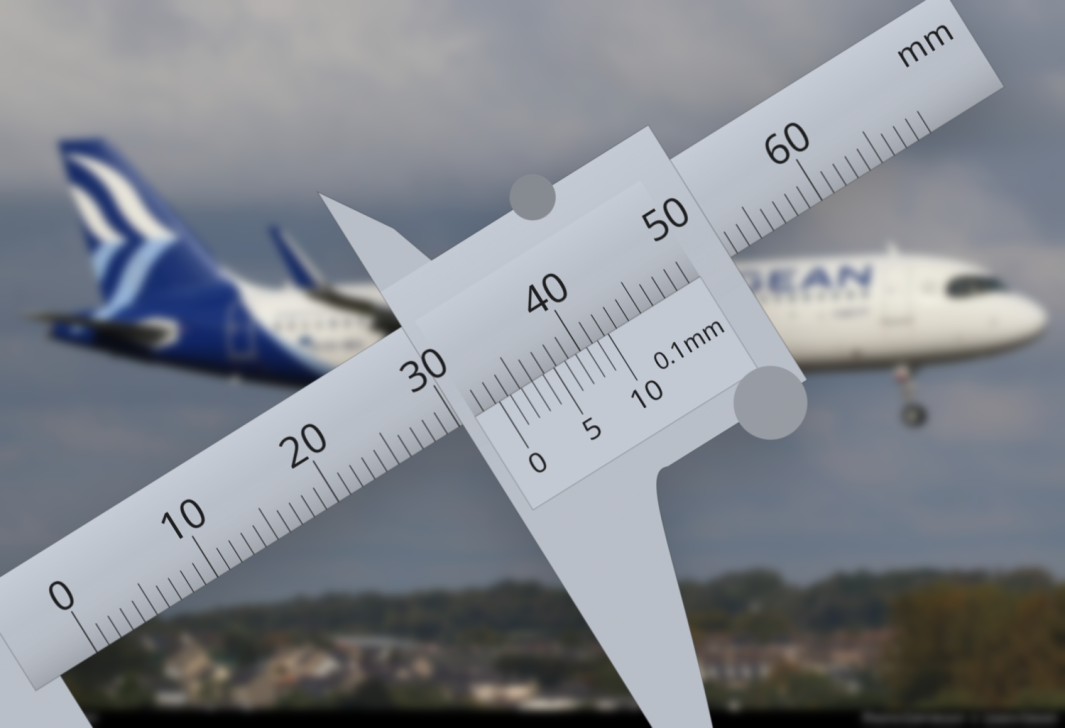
value=33.3 unit=mm
